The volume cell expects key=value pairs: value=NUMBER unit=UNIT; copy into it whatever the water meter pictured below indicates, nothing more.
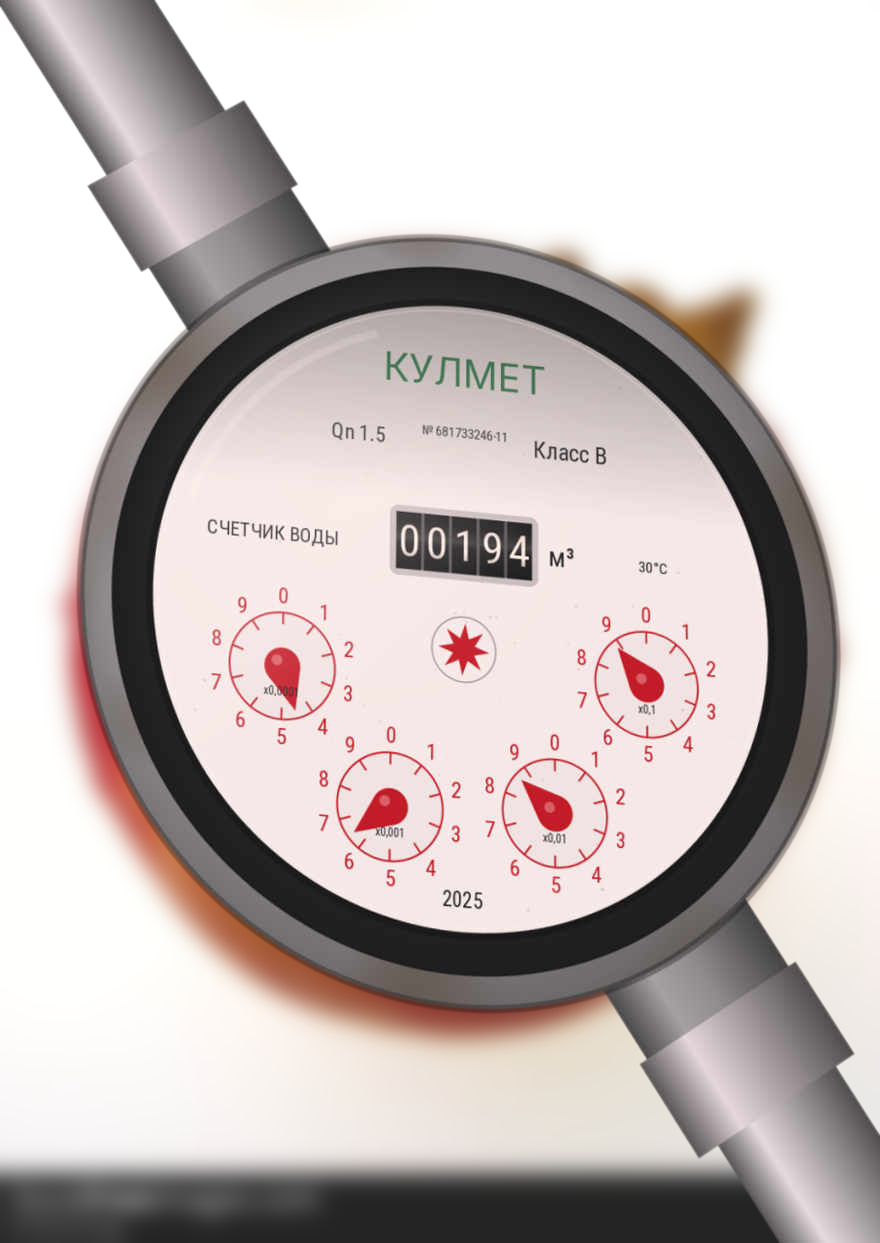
value=194.8864 unit=m³
